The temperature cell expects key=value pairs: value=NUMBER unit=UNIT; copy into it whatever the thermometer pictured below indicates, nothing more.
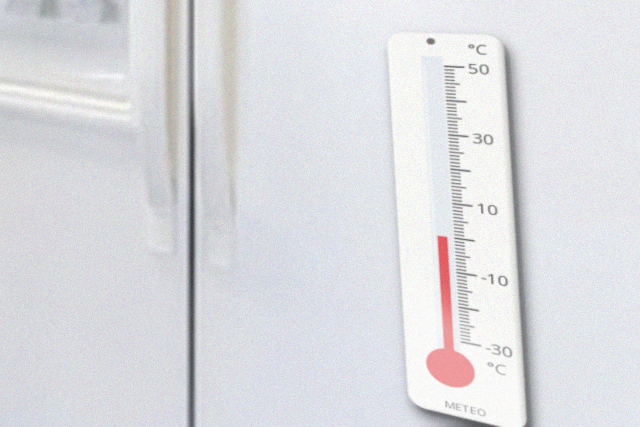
value=0 unit=°C
